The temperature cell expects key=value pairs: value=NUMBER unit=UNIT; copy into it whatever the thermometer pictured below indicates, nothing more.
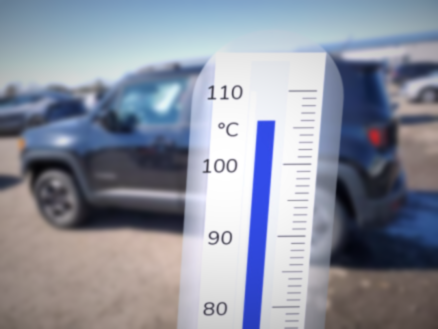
value=106 unit=°C
